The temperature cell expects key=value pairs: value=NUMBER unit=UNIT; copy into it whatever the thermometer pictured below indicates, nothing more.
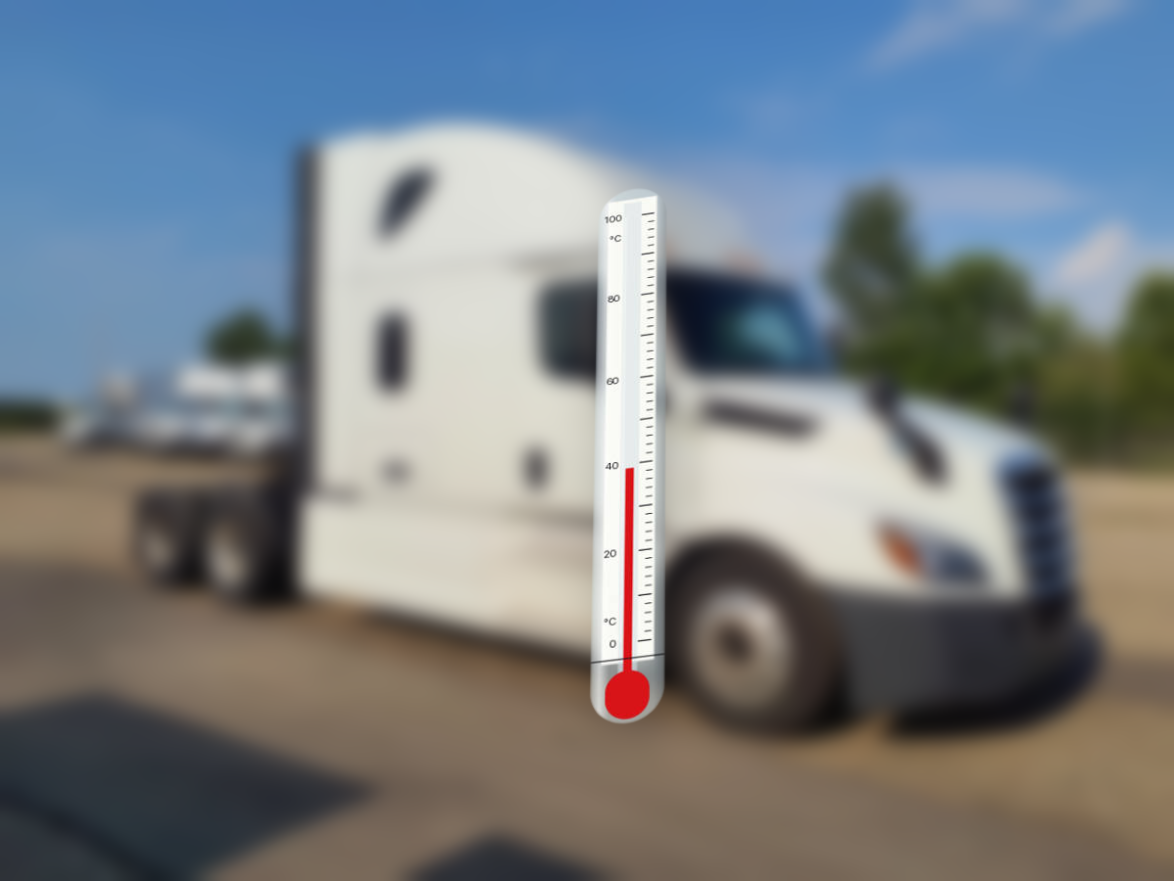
value=39 unit=°C
